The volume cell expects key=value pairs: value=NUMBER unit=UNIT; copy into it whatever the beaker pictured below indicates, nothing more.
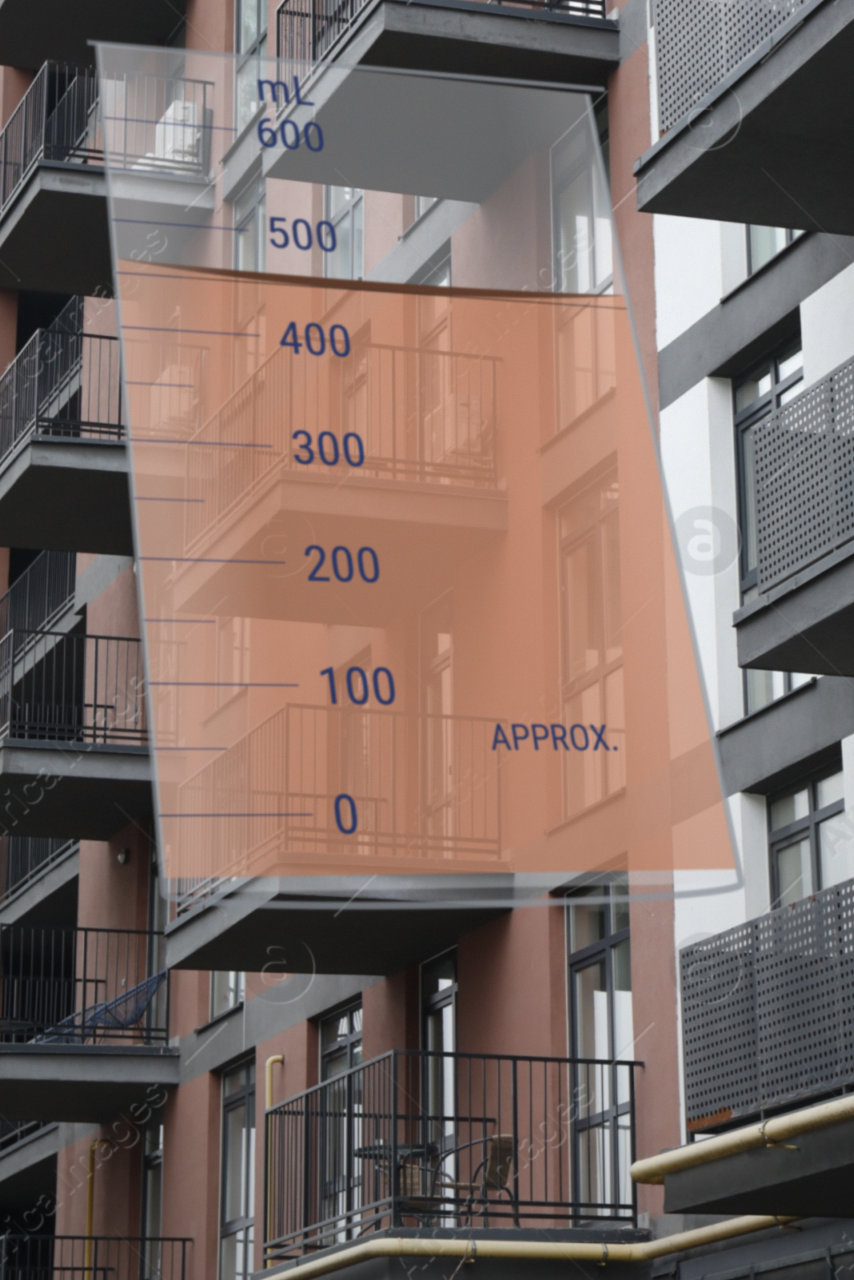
value=450 unit=mL
